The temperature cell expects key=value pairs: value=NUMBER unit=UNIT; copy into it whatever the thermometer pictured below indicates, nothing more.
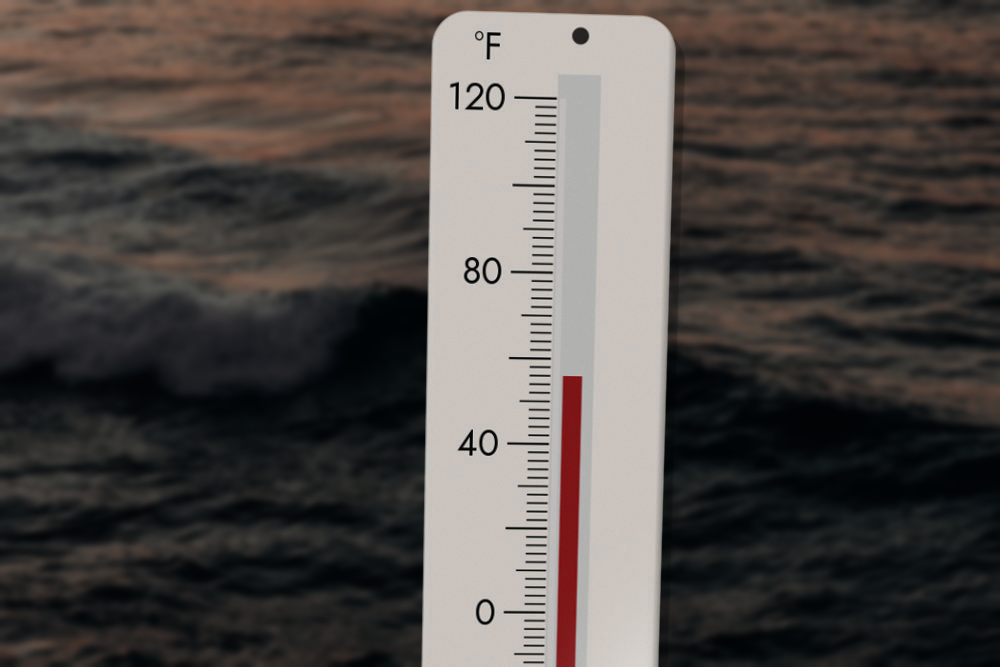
value=56 unit=°F
